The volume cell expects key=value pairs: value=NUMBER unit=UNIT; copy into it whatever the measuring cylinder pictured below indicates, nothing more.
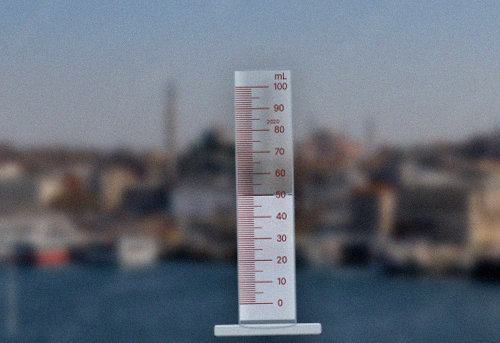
value=50 unit=mL
